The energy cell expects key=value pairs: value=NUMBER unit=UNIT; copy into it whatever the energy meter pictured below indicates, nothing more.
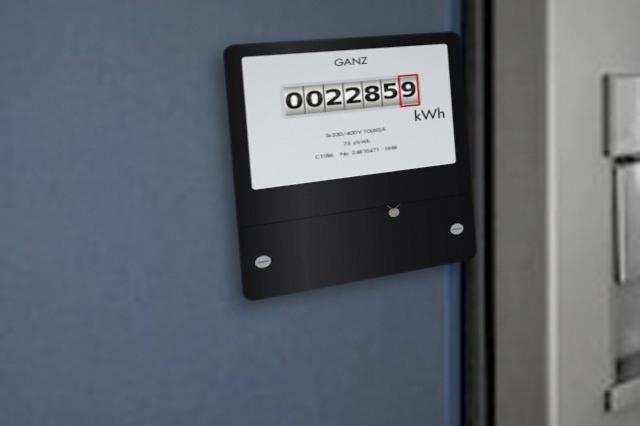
value=2285.9 unit=kWh
